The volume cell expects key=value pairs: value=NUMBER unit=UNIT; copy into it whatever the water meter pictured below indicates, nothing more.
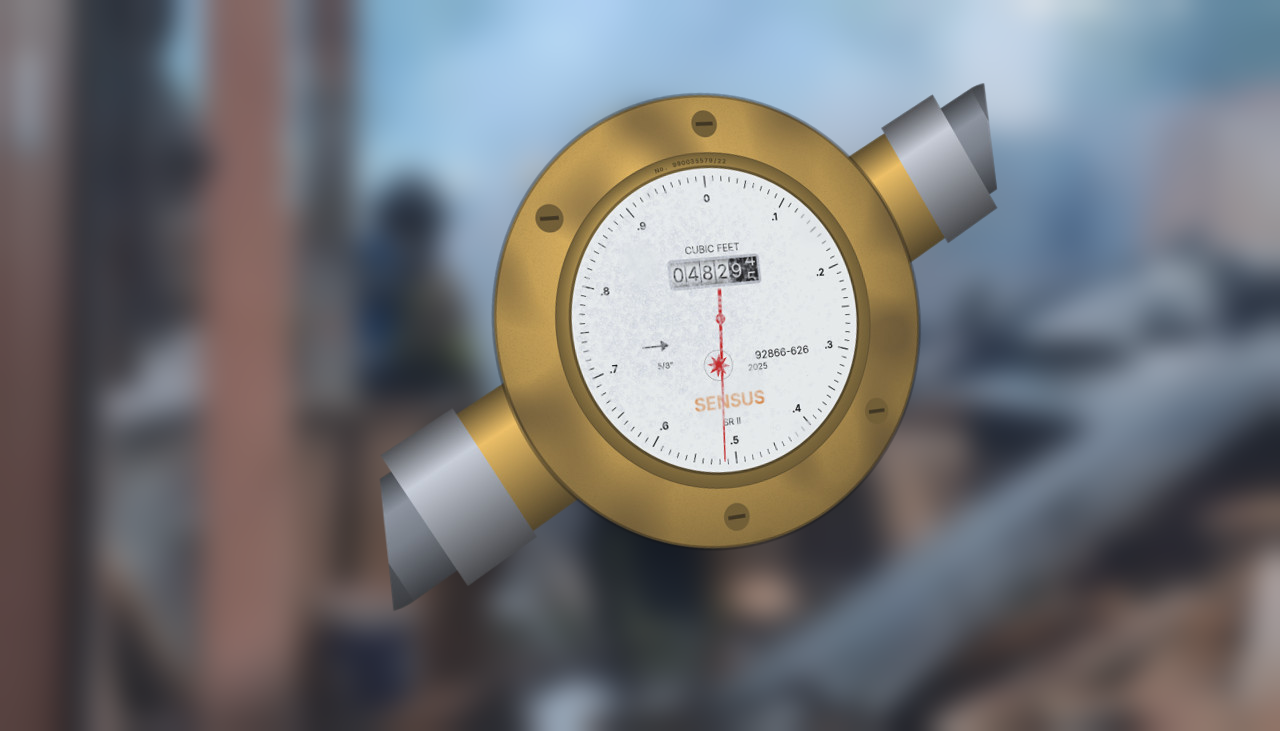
value=48294.51 unit=ft³
